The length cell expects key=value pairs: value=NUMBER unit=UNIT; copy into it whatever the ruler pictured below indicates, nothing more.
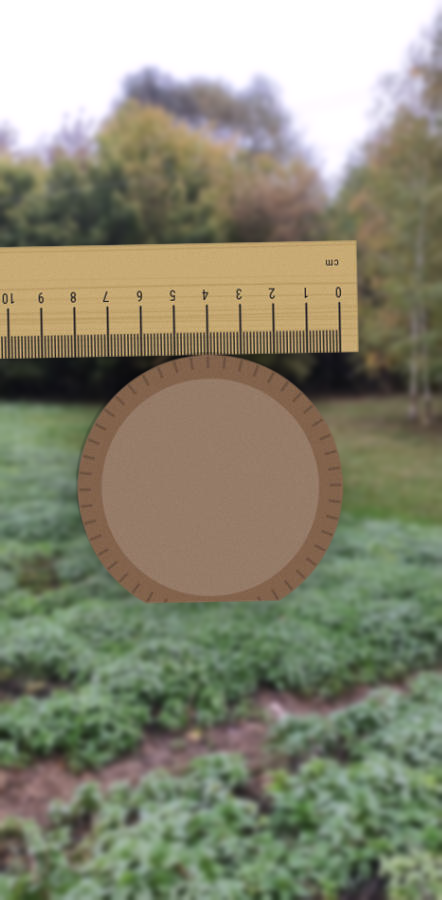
value=8 unit=cm
